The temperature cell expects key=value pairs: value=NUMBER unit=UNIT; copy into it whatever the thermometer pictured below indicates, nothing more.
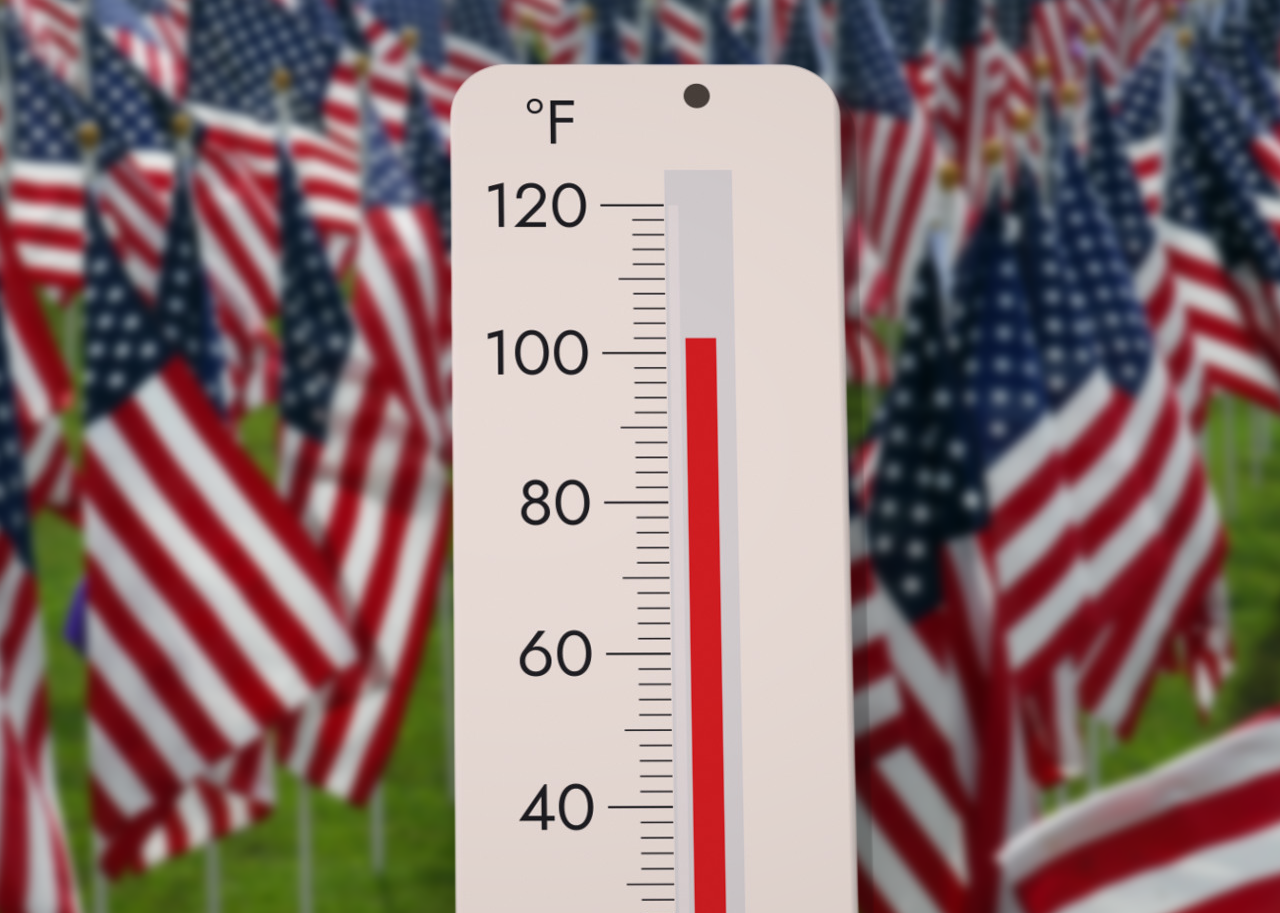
value=102 unit=°F
